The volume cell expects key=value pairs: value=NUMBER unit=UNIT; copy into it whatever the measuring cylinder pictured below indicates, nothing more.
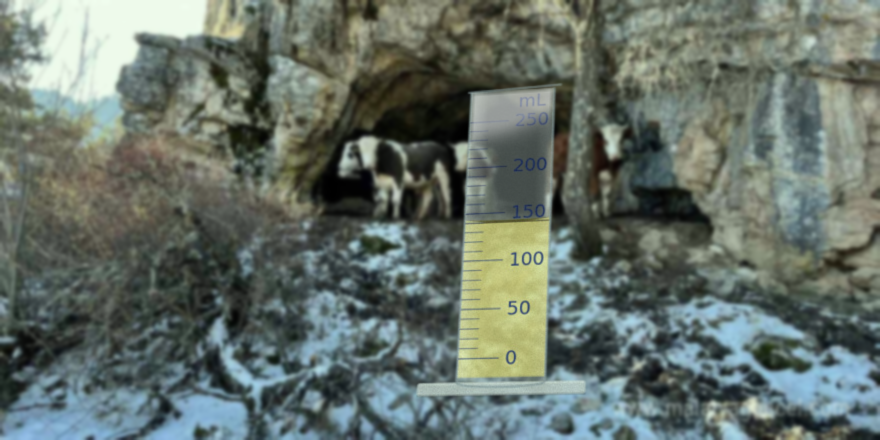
value=140 unit=mL
